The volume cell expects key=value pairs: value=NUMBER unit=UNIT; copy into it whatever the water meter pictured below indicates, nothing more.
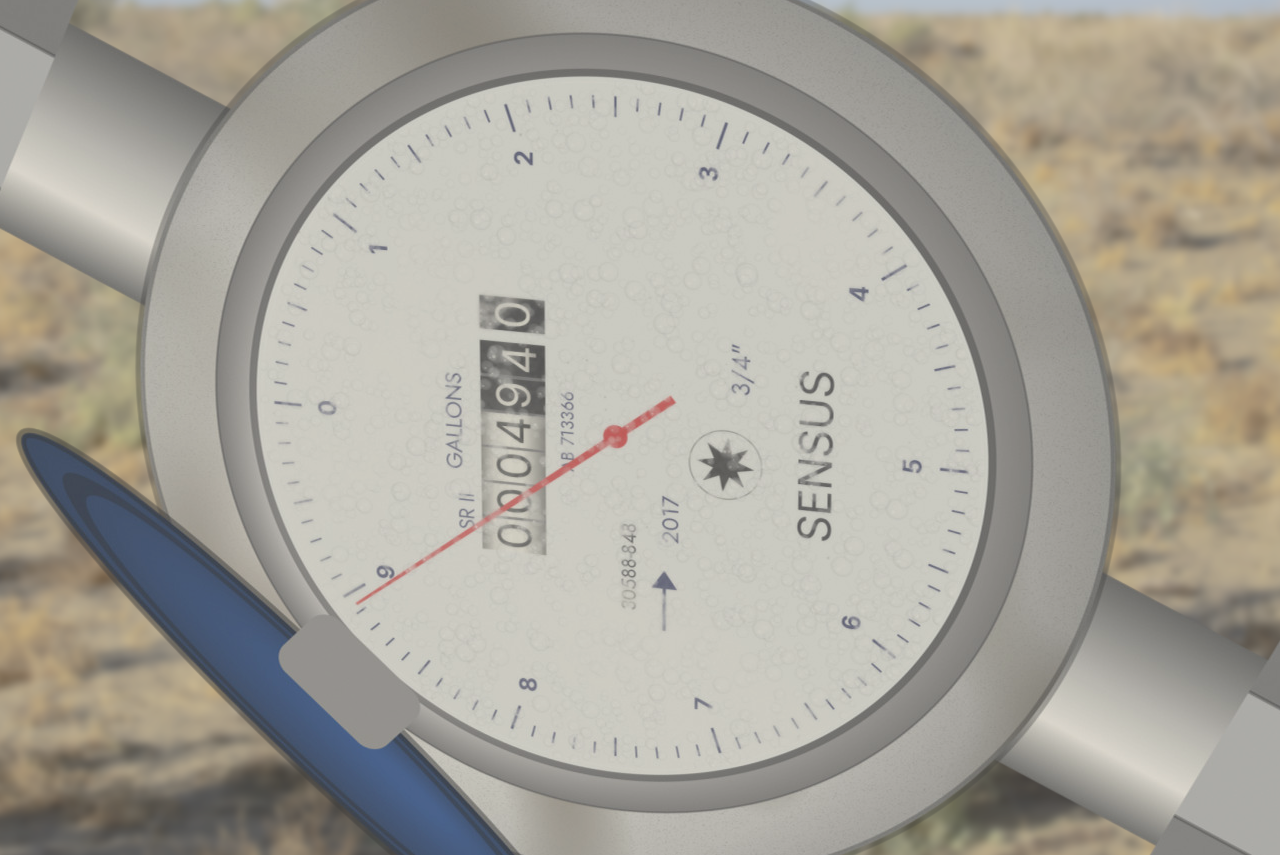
value=4938.9 unit=gal
